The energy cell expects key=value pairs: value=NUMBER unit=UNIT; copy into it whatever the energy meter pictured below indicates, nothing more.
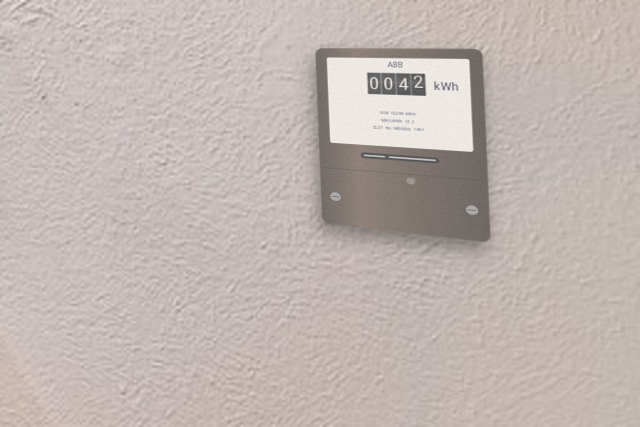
value=42 unit=kWh
